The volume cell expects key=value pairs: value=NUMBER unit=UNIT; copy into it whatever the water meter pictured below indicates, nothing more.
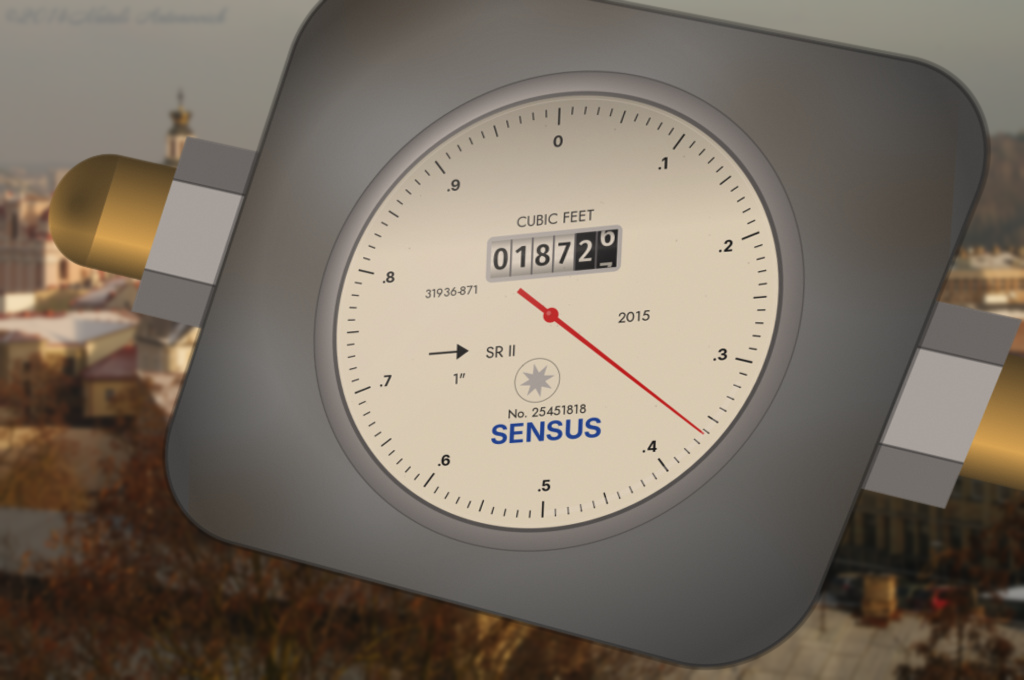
value=18726.36 unit=ft³
